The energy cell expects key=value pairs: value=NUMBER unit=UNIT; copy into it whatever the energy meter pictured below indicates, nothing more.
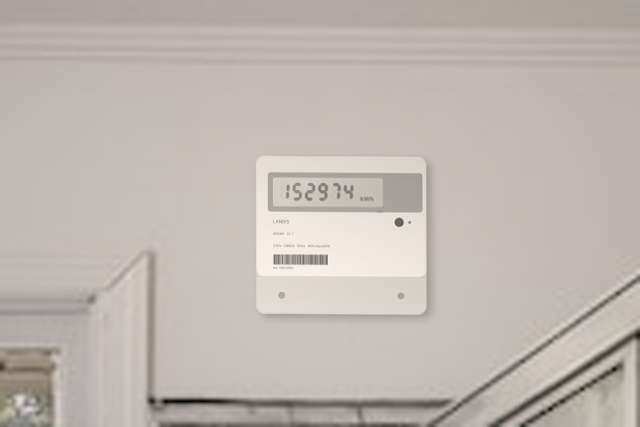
value=152974 unit=kWh
